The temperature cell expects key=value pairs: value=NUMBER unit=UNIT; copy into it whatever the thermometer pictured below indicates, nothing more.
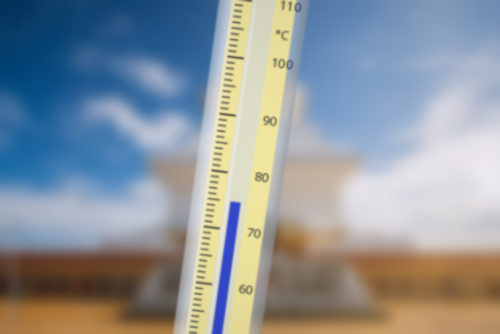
value=75 unit=°C
